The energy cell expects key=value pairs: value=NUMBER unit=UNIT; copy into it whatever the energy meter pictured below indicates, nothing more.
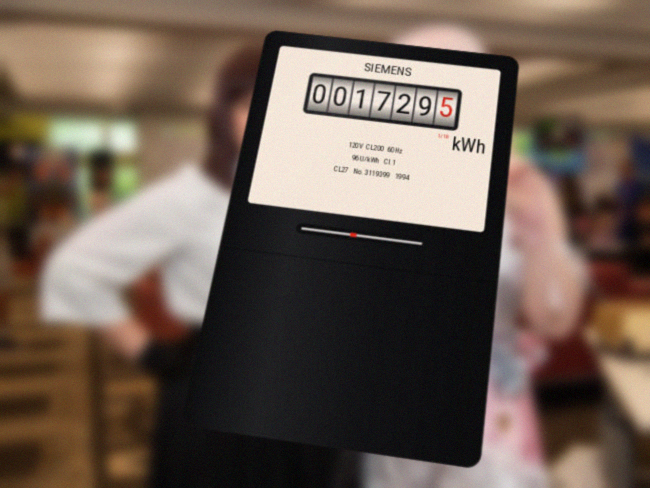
value=1729.5 unit=kWh
